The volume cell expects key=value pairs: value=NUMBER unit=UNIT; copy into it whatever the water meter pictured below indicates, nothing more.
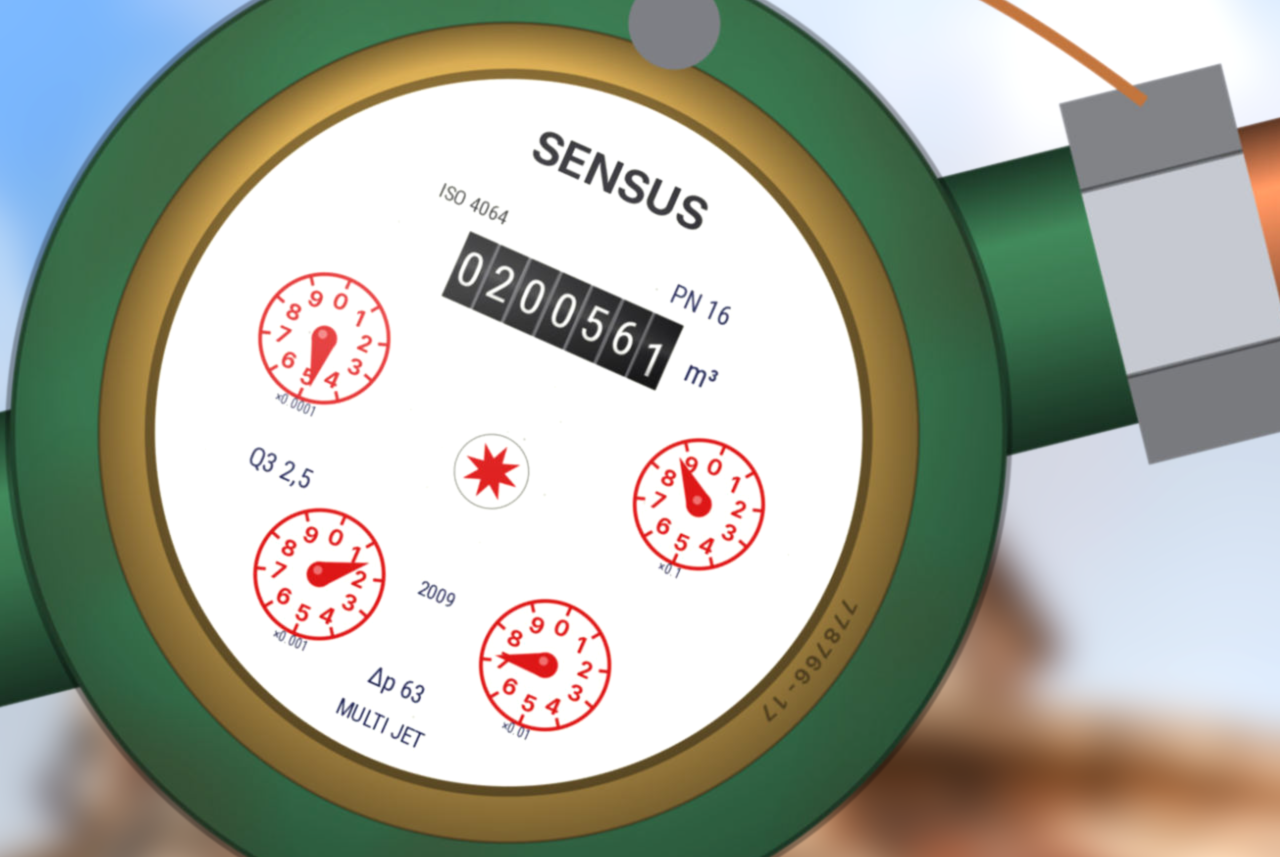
value=200560.8714 unit=m³
